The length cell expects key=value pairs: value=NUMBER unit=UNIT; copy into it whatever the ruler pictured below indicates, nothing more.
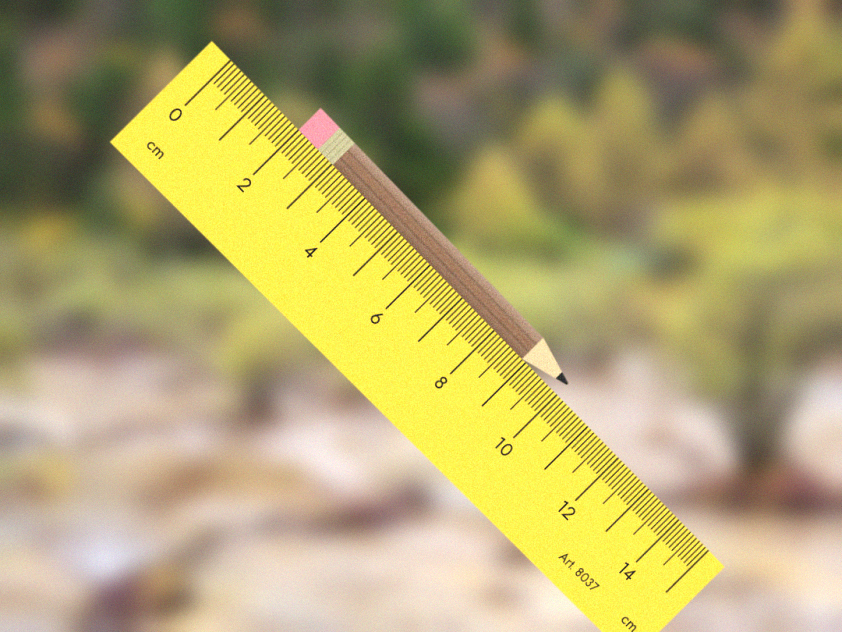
value=8 unit=cm
